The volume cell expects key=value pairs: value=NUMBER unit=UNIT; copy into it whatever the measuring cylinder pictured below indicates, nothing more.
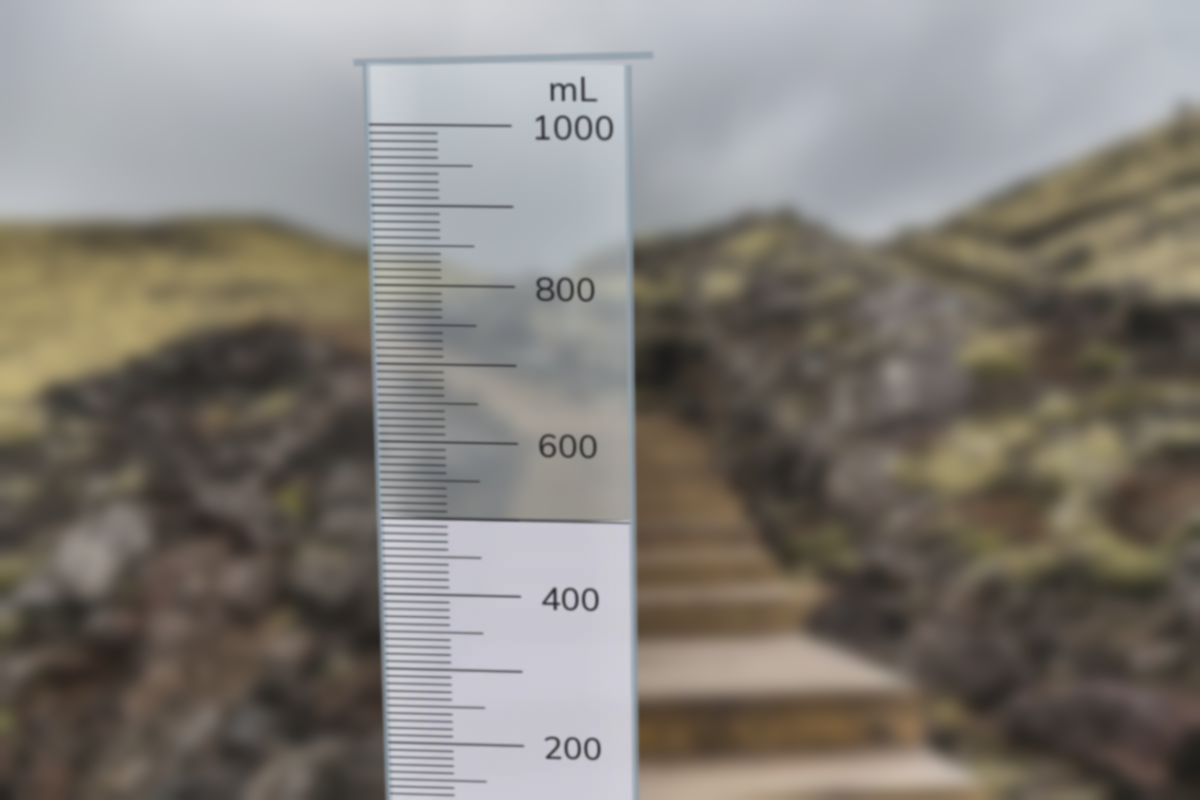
value=500 unit=mL
